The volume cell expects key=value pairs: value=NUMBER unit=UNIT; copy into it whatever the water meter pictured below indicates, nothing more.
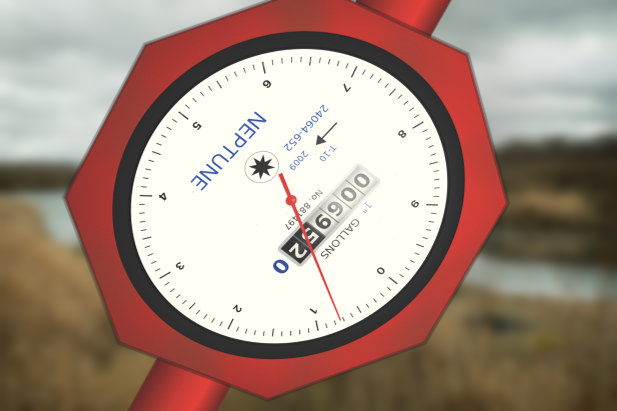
value=69520.7 unit=gal
